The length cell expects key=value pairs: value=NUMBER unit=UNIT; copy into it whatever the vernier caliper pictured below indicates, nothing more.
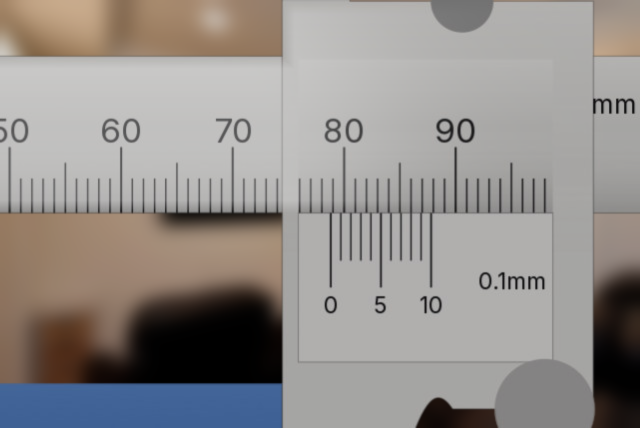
value=78.8 unit=mm
